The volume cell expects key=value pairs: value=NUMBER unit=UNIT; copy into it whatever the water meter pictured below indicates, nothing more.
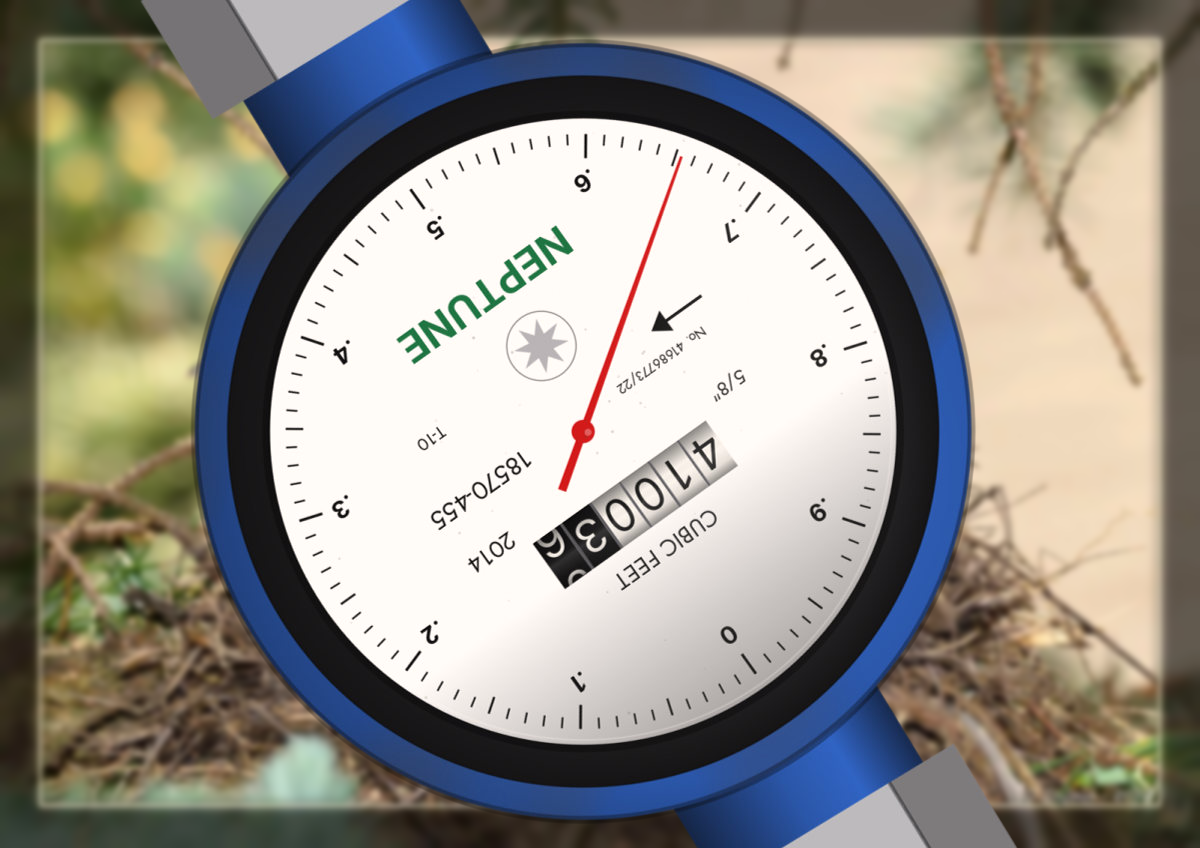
value=410035.65 unit=ft³
